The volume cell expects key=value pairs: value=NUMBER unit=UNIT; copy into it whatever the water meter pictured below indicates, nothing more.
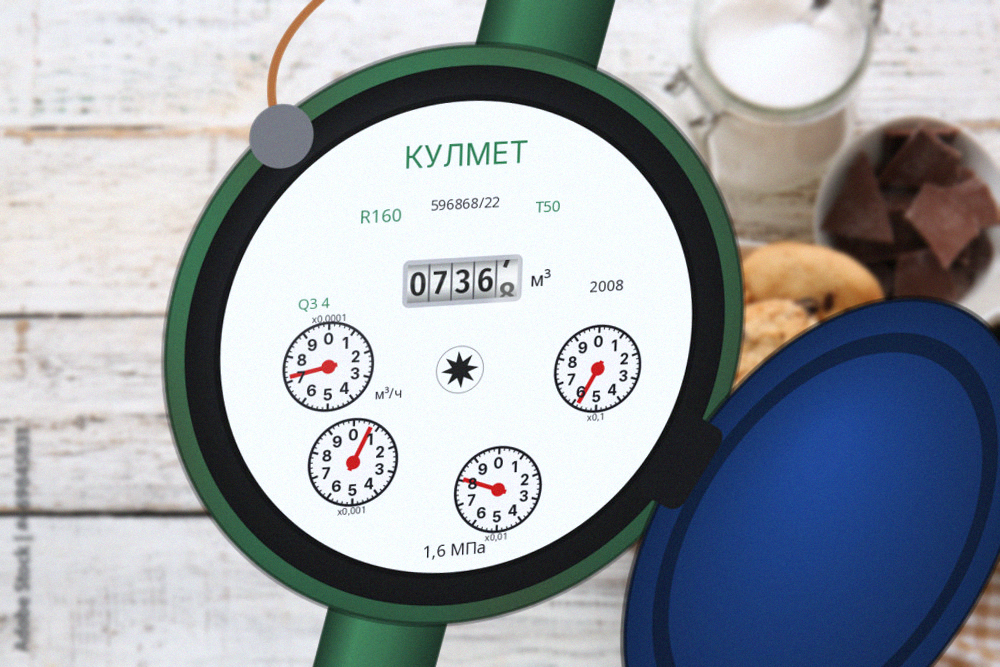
value=7367.5807 unit=m³
